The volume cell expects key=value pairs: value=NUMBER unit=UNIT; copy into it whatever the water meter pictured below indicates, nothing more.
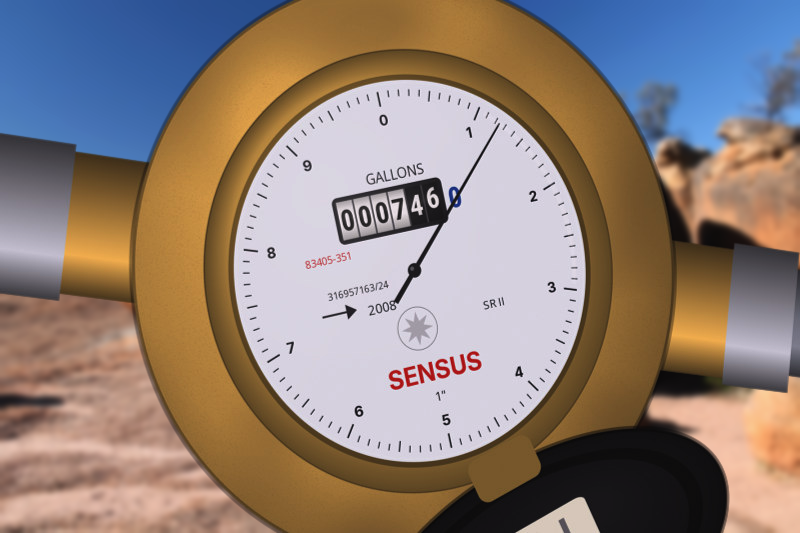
value=7461.2 unit=gal
